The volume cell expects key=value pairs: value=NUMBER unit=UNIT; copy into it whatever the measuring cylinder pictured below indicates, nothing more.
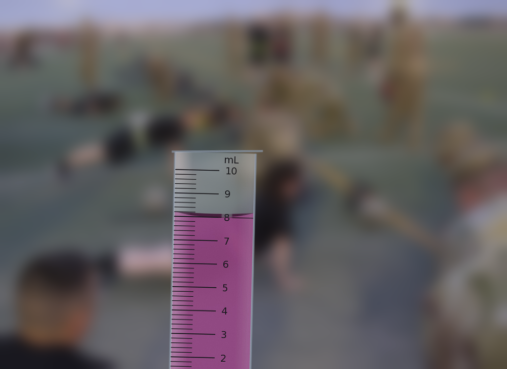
value=8 unit=mL
